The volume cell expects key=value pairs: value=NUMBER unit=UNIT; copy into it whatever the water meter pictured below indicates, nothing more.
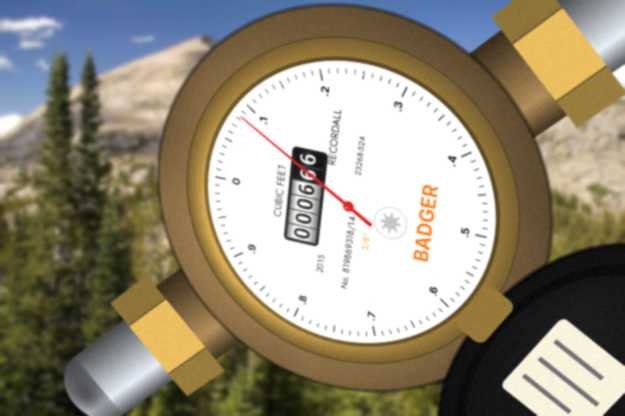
value=666.08 unit=ft³
